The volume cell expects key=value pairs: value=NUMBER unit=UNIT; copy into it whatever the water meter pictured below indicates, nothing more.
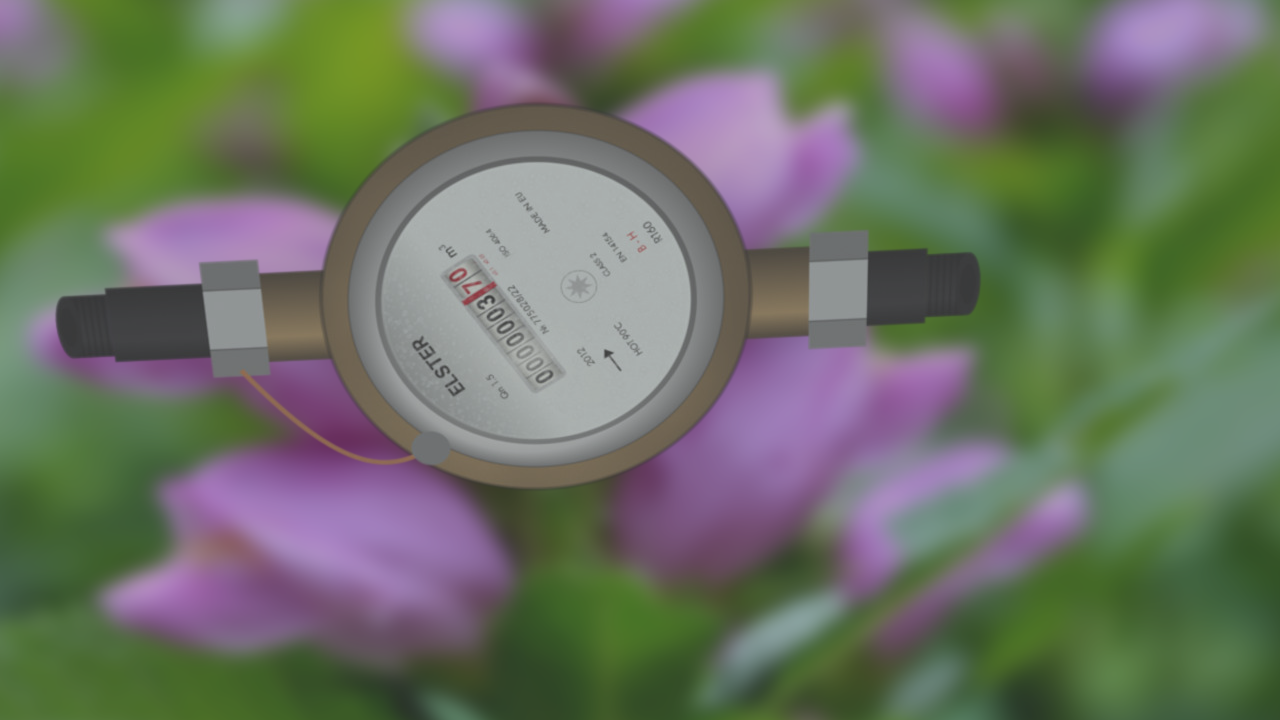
value=3.70 unit=m³
